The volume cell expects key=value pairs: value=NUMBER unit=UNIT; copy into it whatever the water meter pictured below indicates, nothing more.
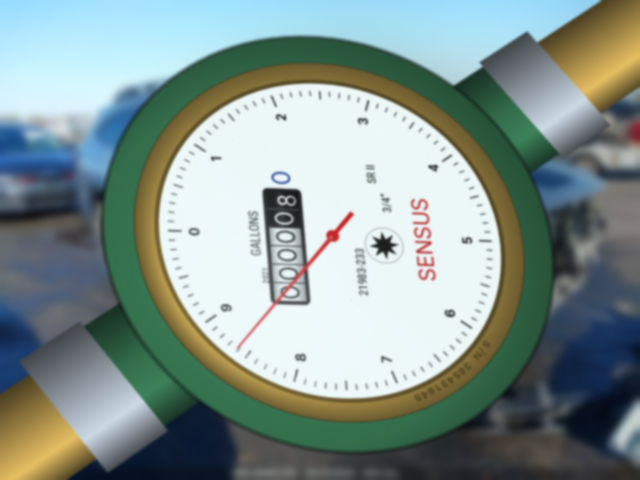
value=78.6 unit=gal
